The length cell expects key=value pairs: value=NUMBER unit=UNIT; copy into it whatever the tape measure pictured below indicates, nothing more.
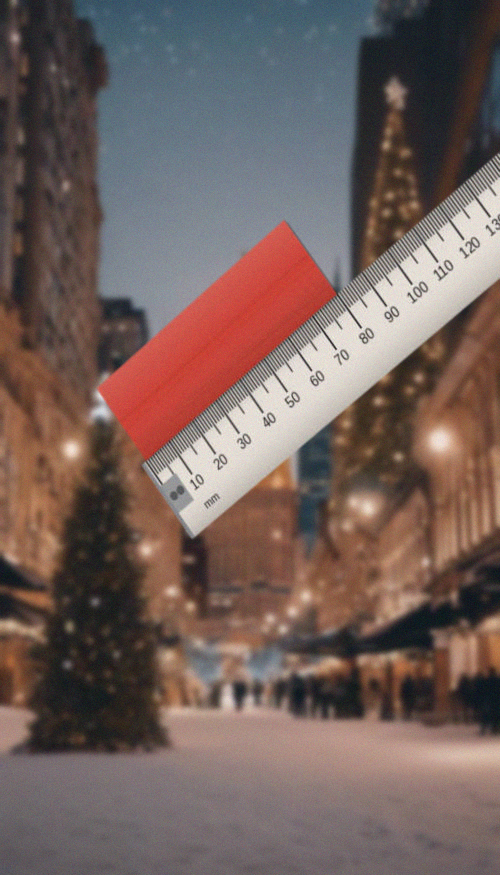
value=80 unit=mm
